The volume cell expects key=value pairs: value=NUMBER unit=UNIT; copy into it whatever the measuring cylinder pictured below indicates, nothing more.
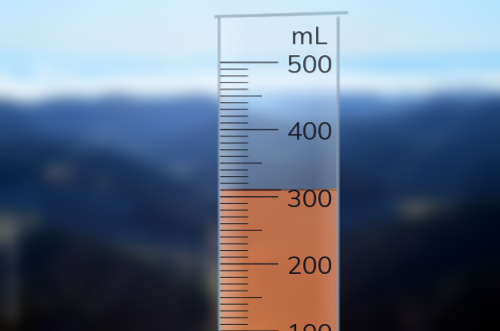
value=310 unit=mL
